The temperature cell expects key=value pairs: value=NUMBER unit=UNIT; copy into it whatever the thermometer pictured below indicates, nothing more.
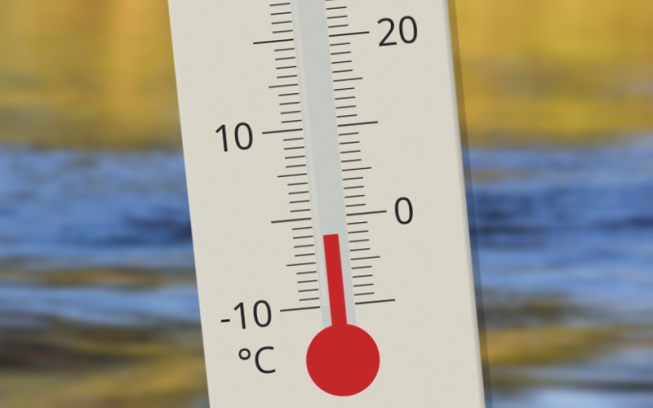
value=-2 unit=°C
